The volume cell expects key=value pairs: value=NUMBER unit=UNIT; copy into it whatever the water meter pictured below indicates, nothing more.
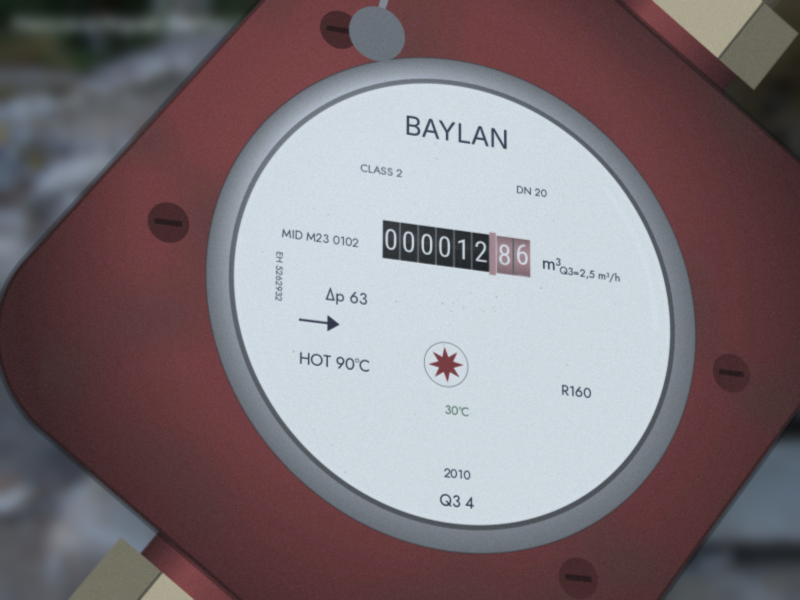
value=12.86 unit=m³
